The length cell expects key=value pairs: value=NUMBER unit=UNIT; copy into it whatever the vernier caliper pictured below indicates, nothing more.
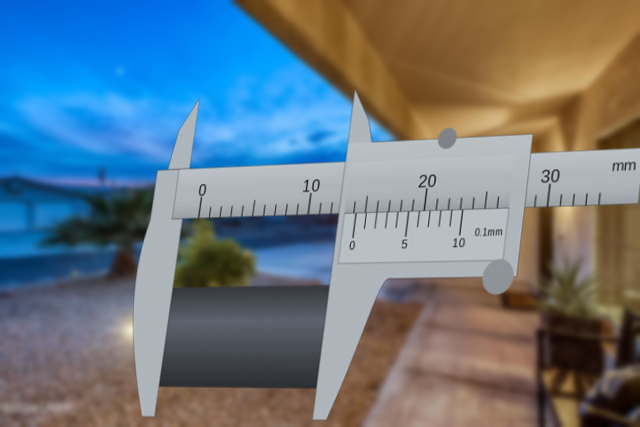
value=14.2 unit=mm
